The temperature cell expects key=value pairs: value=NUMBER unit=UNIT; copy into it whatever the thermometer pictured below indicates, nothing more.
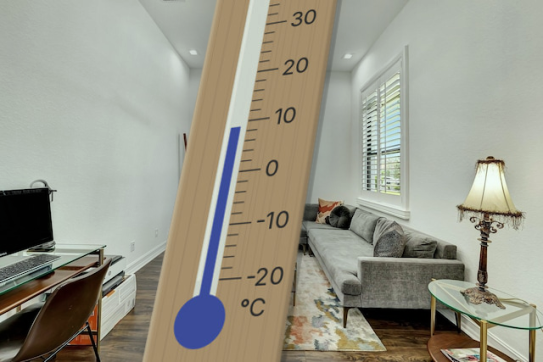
value=9 unit=°C
